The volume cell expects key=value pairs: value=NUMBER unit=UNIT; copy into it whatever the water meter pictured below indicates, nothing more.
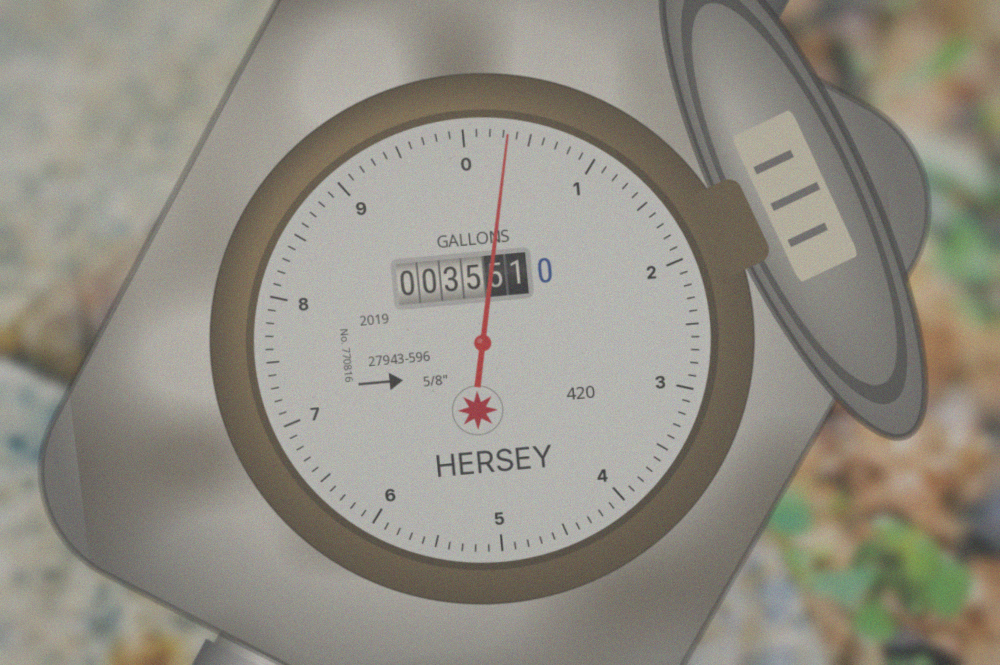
value=35510.3 unit=gal
